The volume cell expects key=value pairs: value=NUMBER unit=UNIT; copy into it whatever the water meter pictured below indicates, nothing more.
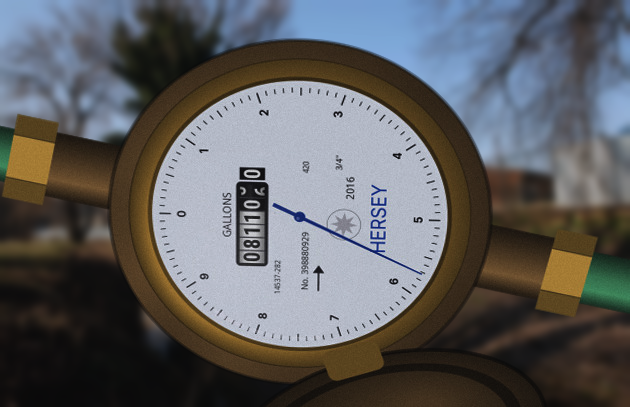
value=811055.7 unit=gal
